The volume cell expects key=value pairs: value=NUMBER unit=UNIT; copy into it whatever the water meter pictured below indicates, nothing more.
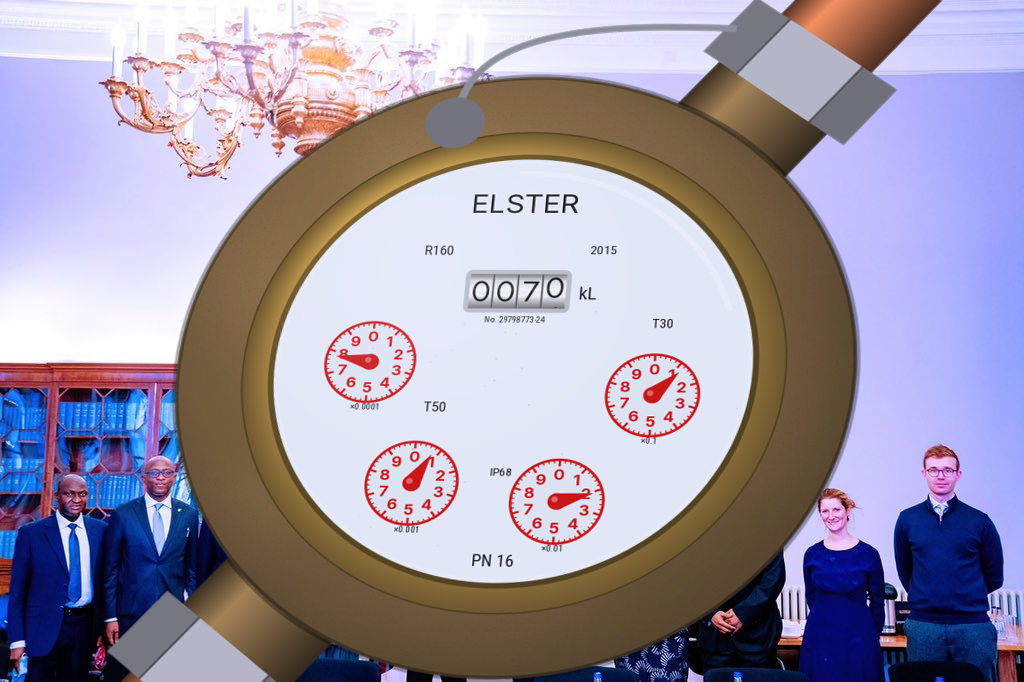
value=70.1207 unit=kL
